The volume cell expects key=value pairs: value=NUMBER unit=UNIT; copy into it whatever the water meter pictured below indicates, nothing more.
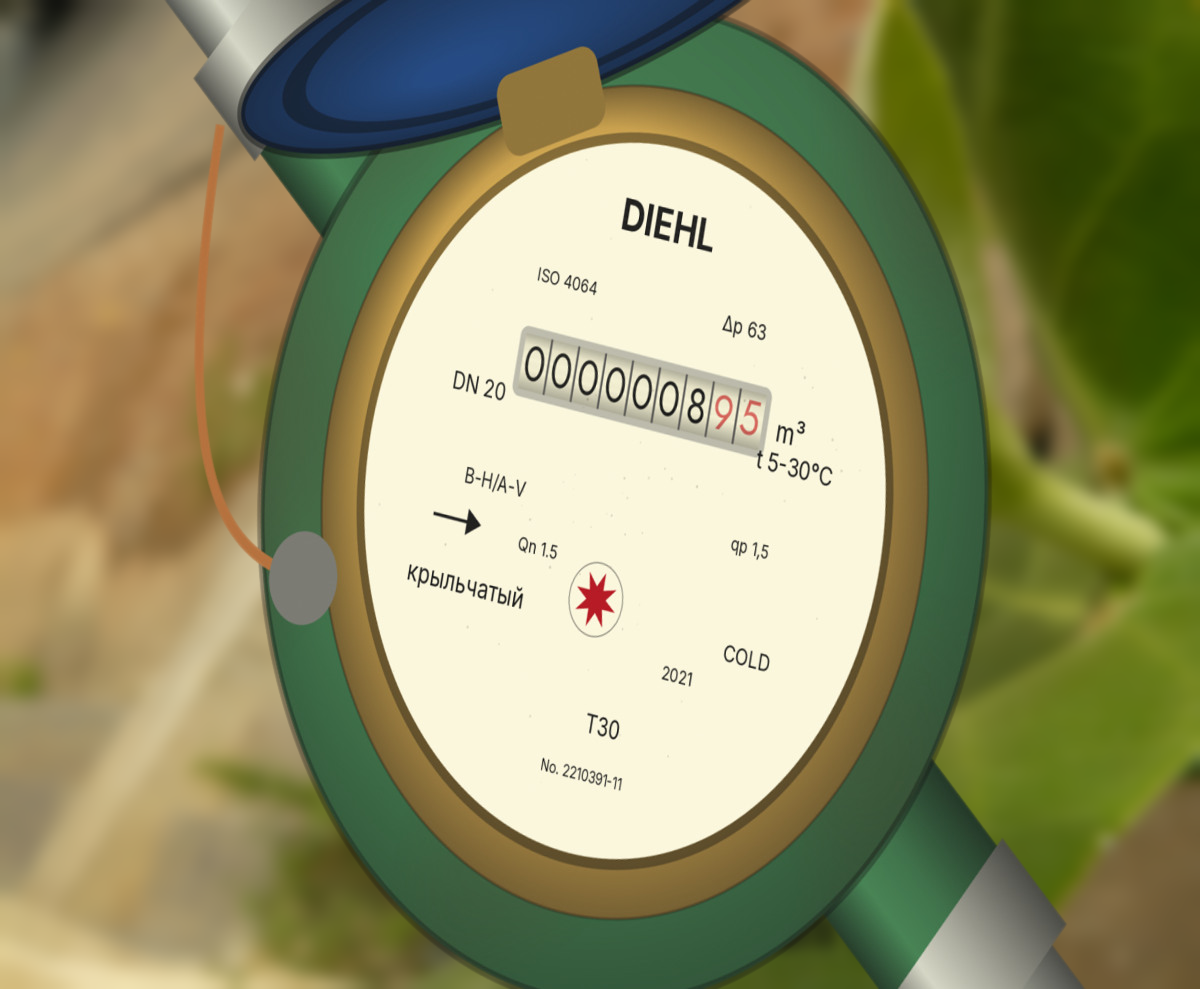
value=8.95 unit=m³
